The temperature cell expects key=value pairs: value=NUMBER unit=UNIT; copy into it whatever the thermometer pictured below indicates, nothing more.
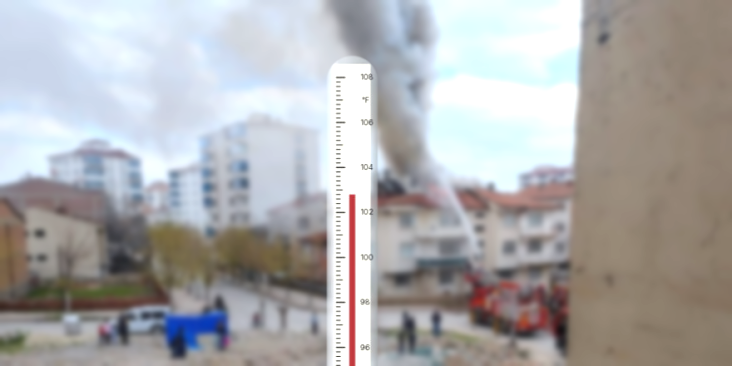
value=102.8 unit=°F
